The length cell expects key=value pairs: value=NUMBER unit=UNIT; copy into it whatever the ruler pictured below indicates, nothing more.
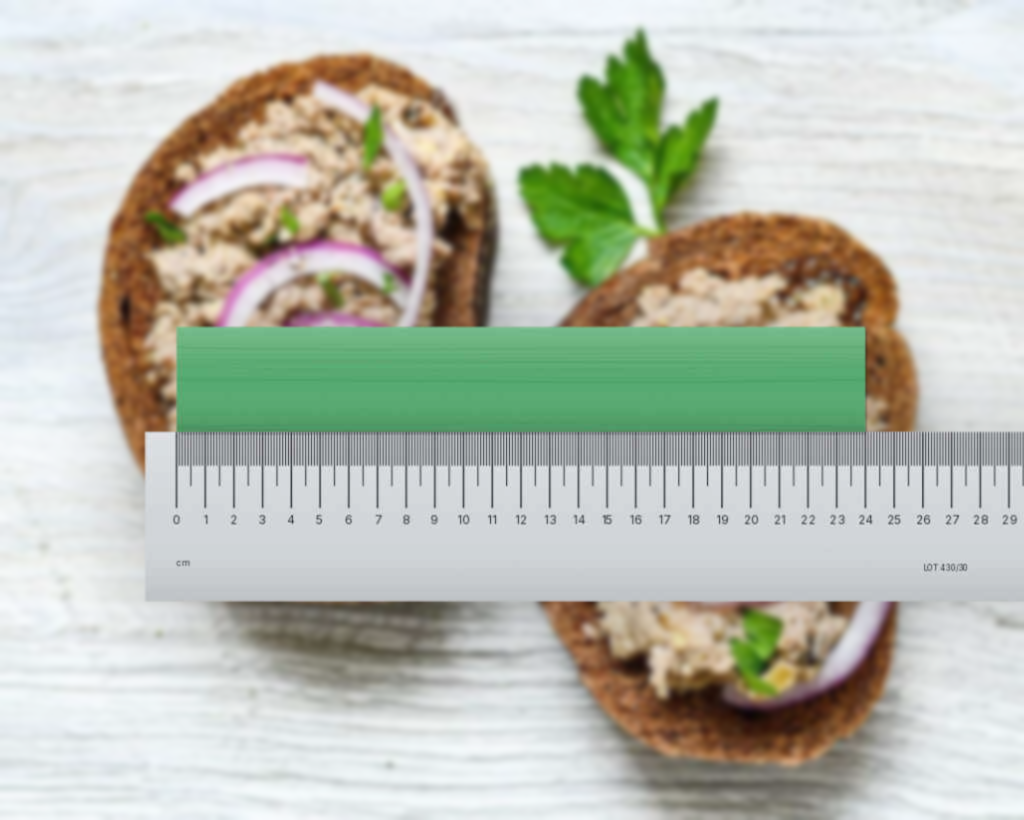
value=24 unit=cm
